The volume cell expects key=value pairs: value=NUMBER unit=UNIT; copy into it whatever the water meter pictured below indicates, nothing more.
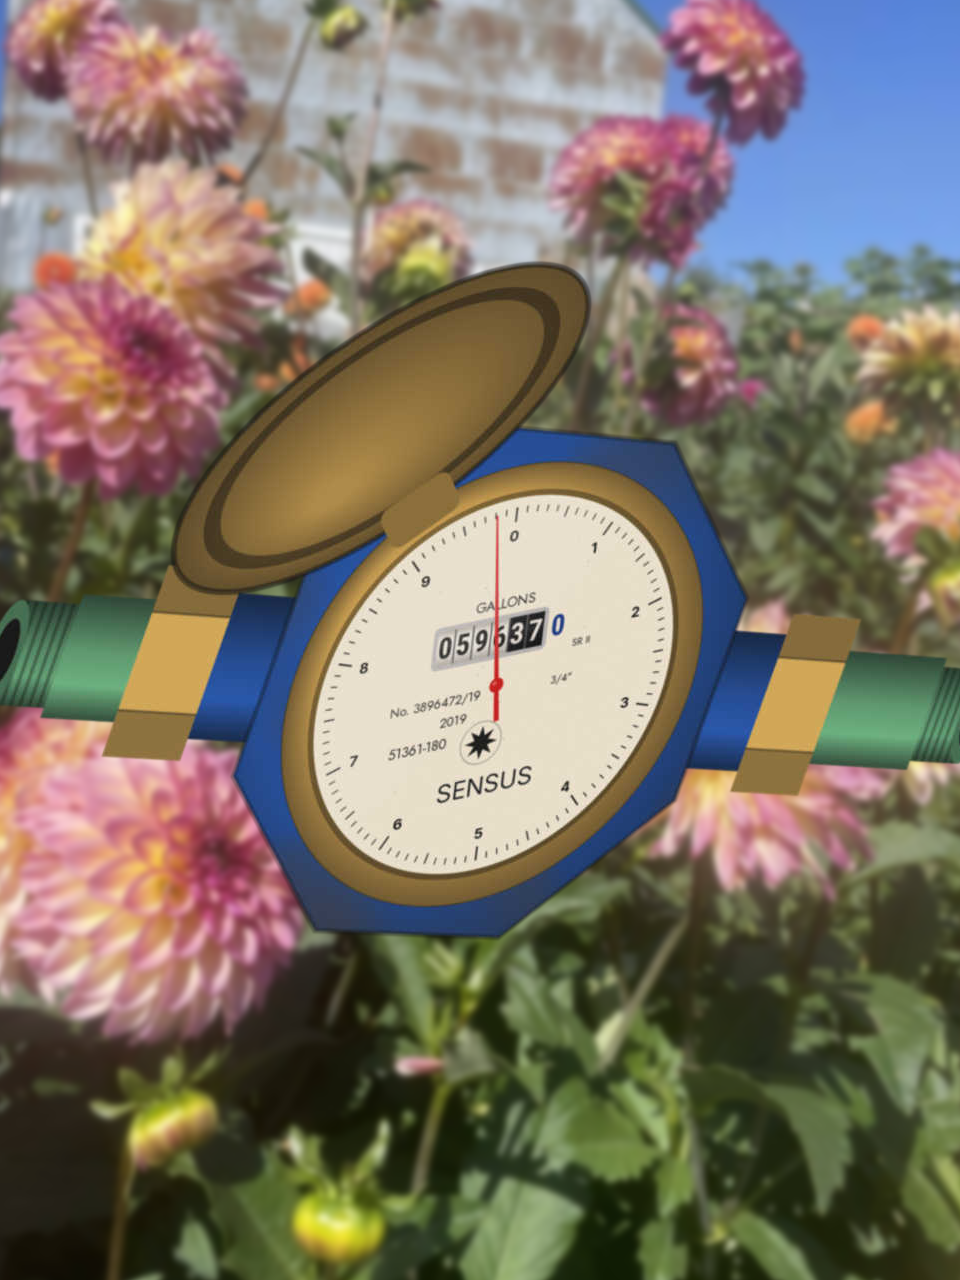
value=596369.8 unit=gal
